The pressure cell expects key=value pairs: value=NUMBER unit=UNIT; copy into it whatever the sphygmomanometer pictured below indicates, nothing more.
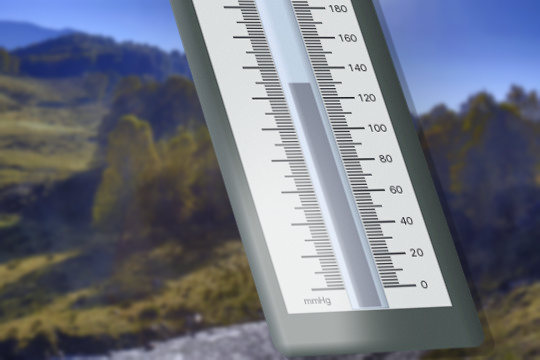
value=130 unit=mmHg
